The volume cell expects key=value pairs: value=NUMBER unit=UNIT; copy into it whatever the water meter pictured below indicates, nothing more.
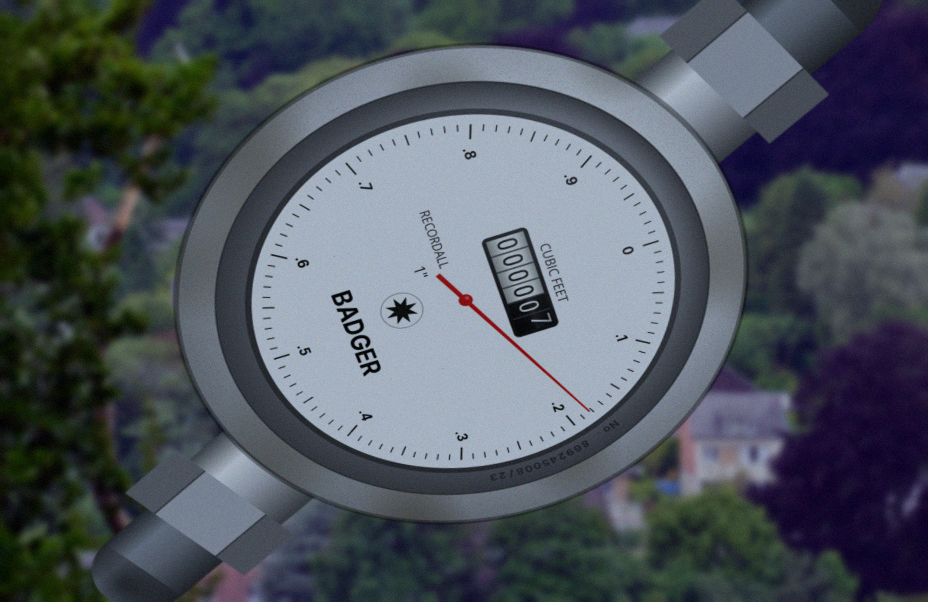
value=7.18 unit=ft³
